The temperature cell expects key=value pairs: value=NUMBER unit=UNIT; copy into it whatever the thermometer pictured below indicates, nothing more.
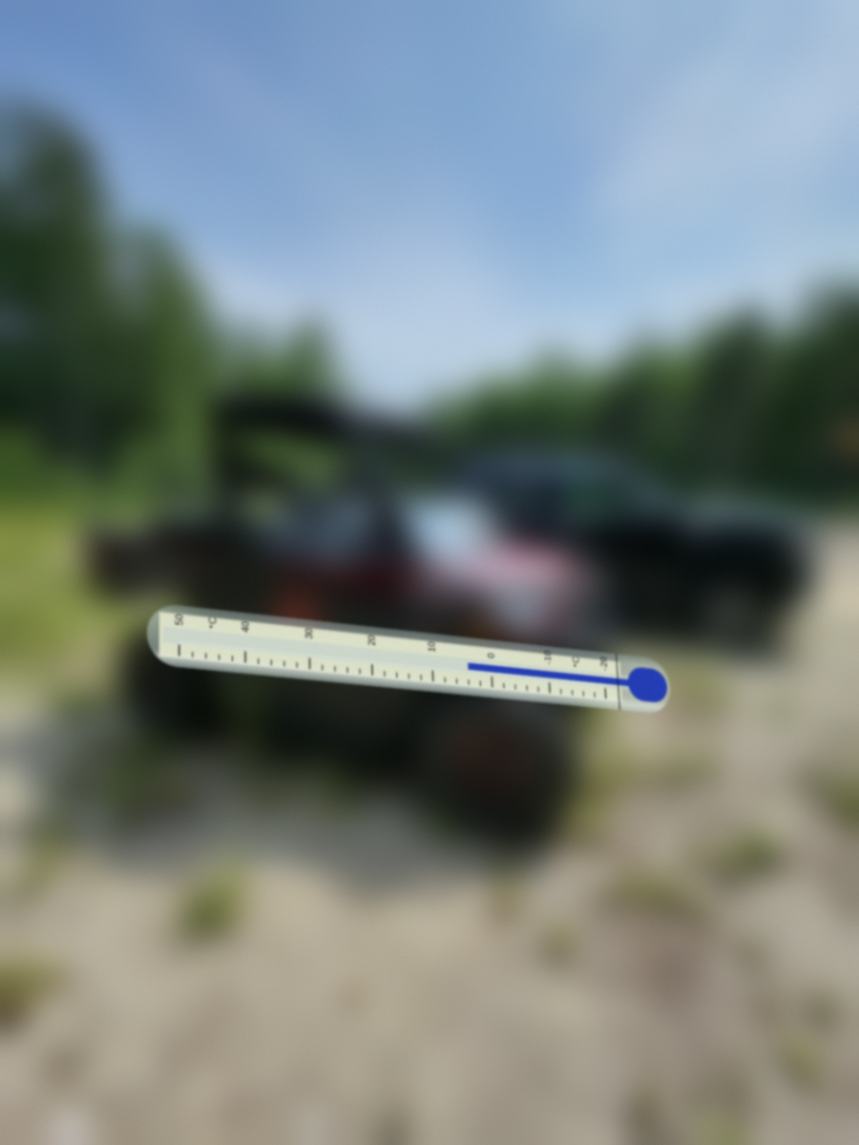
value=4 unit=°C
